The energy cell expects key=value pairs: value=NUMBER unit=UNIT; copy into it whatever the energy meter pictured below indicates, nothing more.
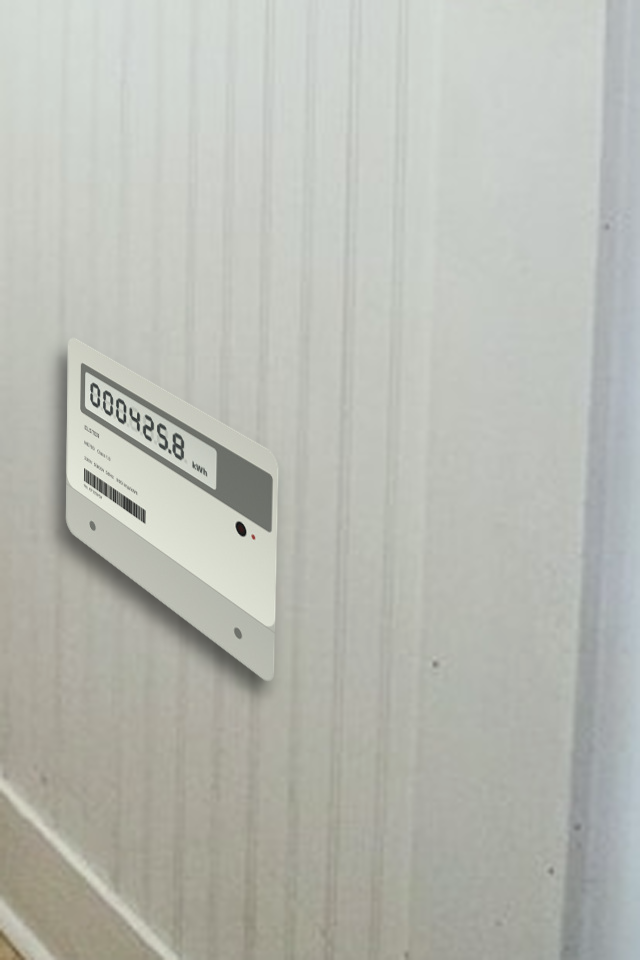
value=425.8 unit=kWh
